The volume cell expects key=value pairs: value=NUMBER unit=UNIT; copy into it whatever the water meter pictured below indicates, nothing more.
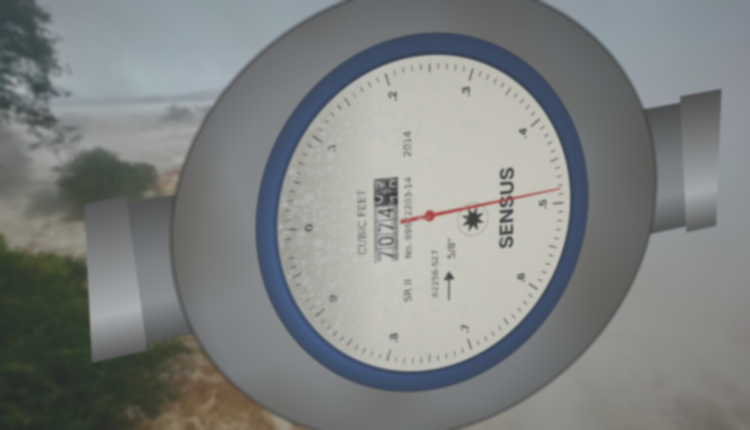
value=707409.48 unit=ft³
